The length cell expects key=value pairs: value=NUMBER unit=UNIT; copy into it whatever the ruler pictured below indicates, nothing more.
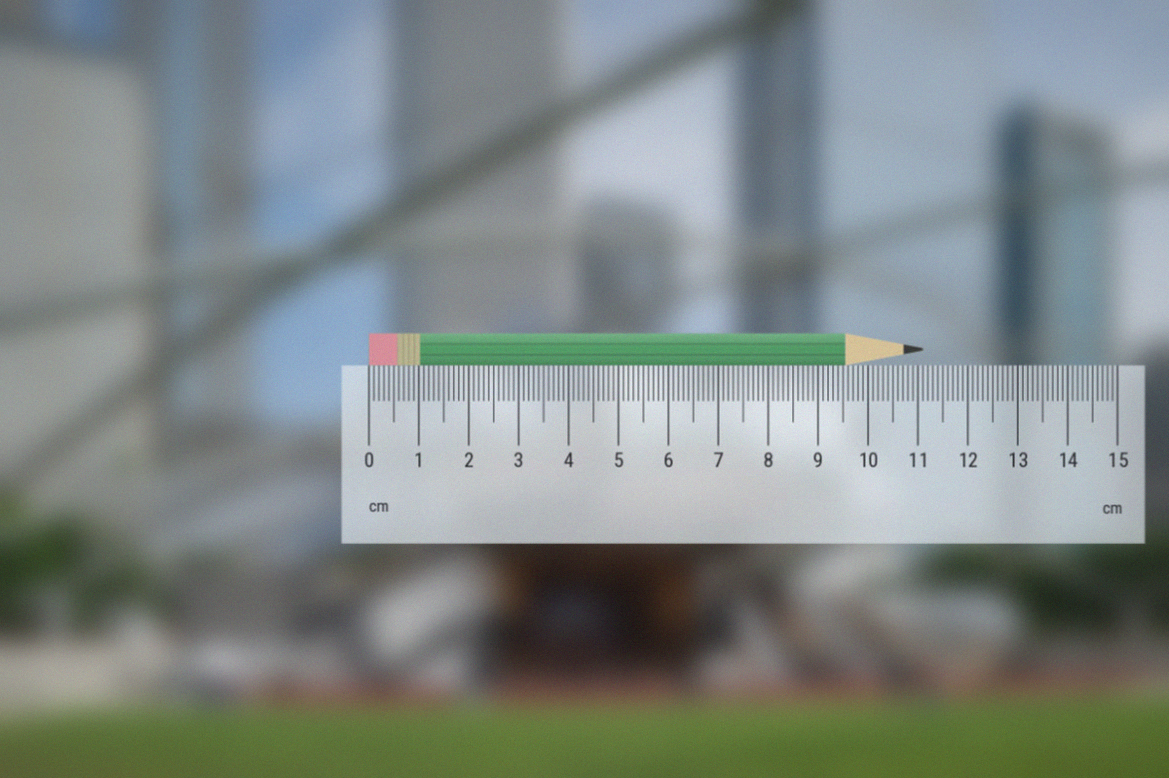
value=11.1 unit=cm
